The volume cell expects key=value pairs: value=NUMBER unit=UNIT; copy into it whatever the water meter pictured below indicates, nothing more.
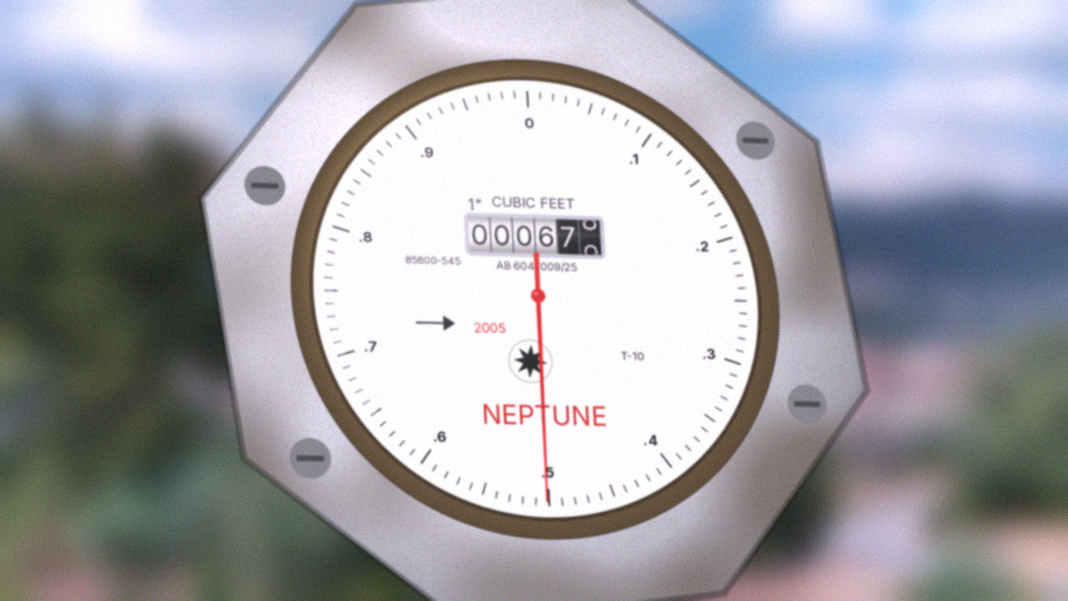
value=678.50 unit=ft³
